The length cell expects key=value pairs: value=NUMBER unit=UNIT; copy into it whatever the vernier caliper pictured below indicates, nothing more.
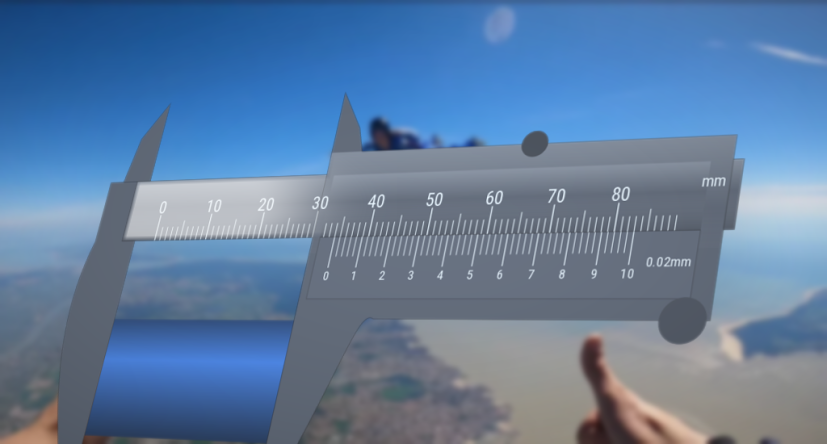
value=34.0 unit=mm
